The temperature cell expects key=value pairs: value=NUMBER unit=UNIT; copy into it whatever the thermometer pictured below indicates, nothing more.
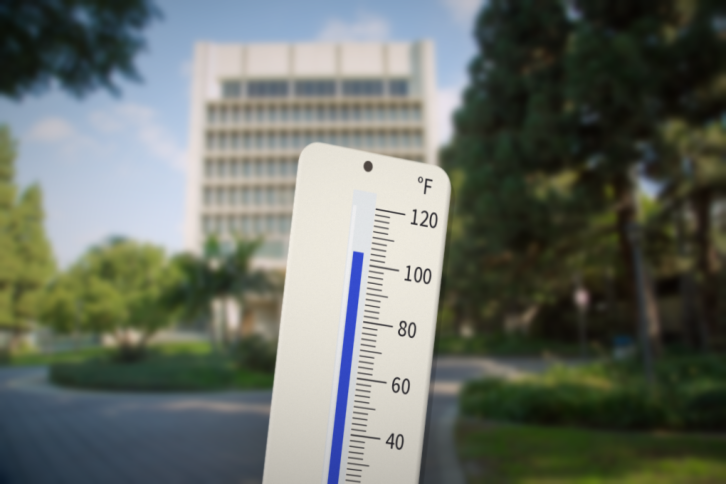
value=104 unit=°F
